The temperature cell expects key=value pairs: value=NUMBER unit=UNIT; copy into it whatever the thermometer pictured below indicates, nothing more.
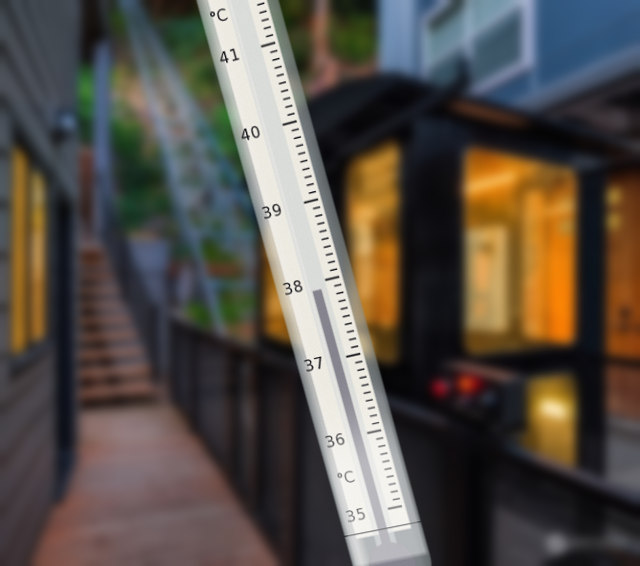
value=37.9 unit=°C
